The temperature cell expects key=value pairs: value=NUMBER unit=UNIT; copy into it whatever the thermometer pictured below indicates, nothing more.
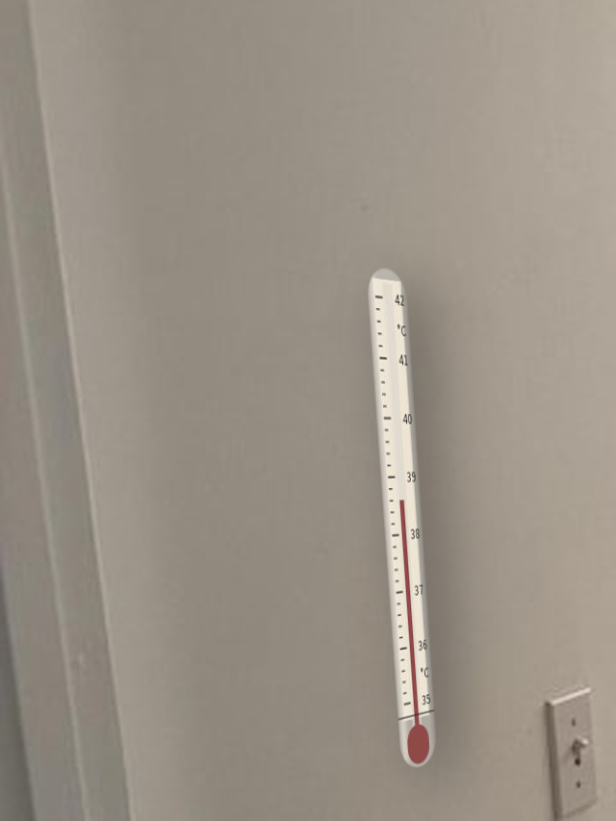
value=38.6 unit=°C
